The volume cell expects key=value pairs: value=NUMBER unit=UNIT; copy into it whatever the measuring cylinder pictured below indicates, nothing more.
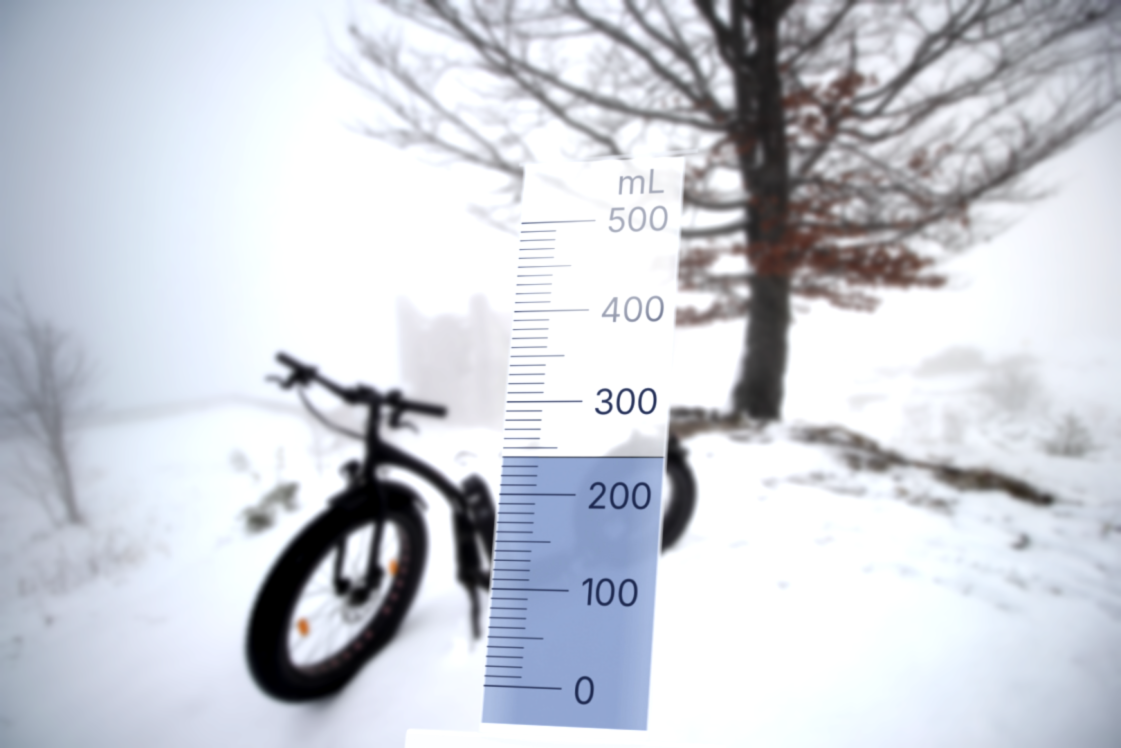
value=240 unit=mL
